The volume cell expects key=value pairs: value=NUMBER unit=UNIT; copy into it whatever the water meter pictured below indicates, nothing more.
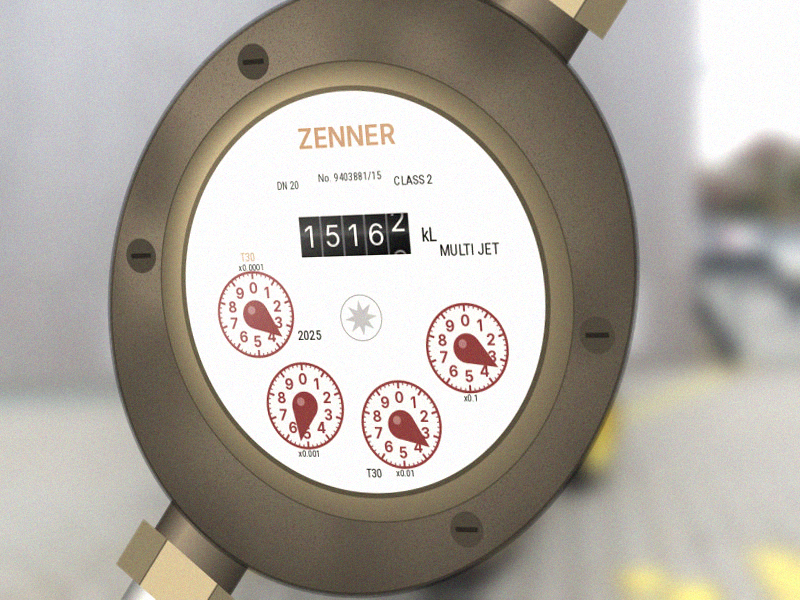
value=15162.3353 unit=kL
